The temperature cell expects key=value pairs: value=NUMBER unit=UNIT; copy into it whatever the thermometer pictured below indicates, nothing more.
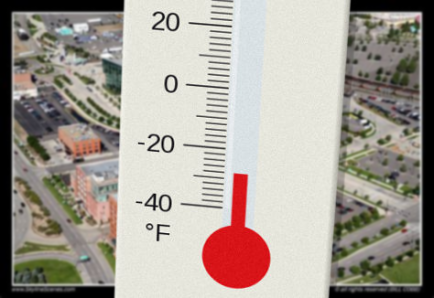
value=-28 unit=°F
